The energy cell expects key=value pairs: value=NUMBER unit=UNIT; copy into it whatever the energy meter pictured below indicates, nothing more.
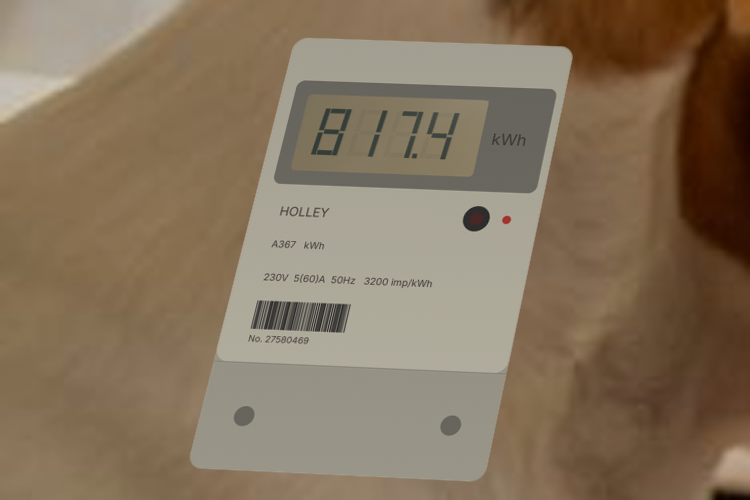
value=817.4 unit=kWh
